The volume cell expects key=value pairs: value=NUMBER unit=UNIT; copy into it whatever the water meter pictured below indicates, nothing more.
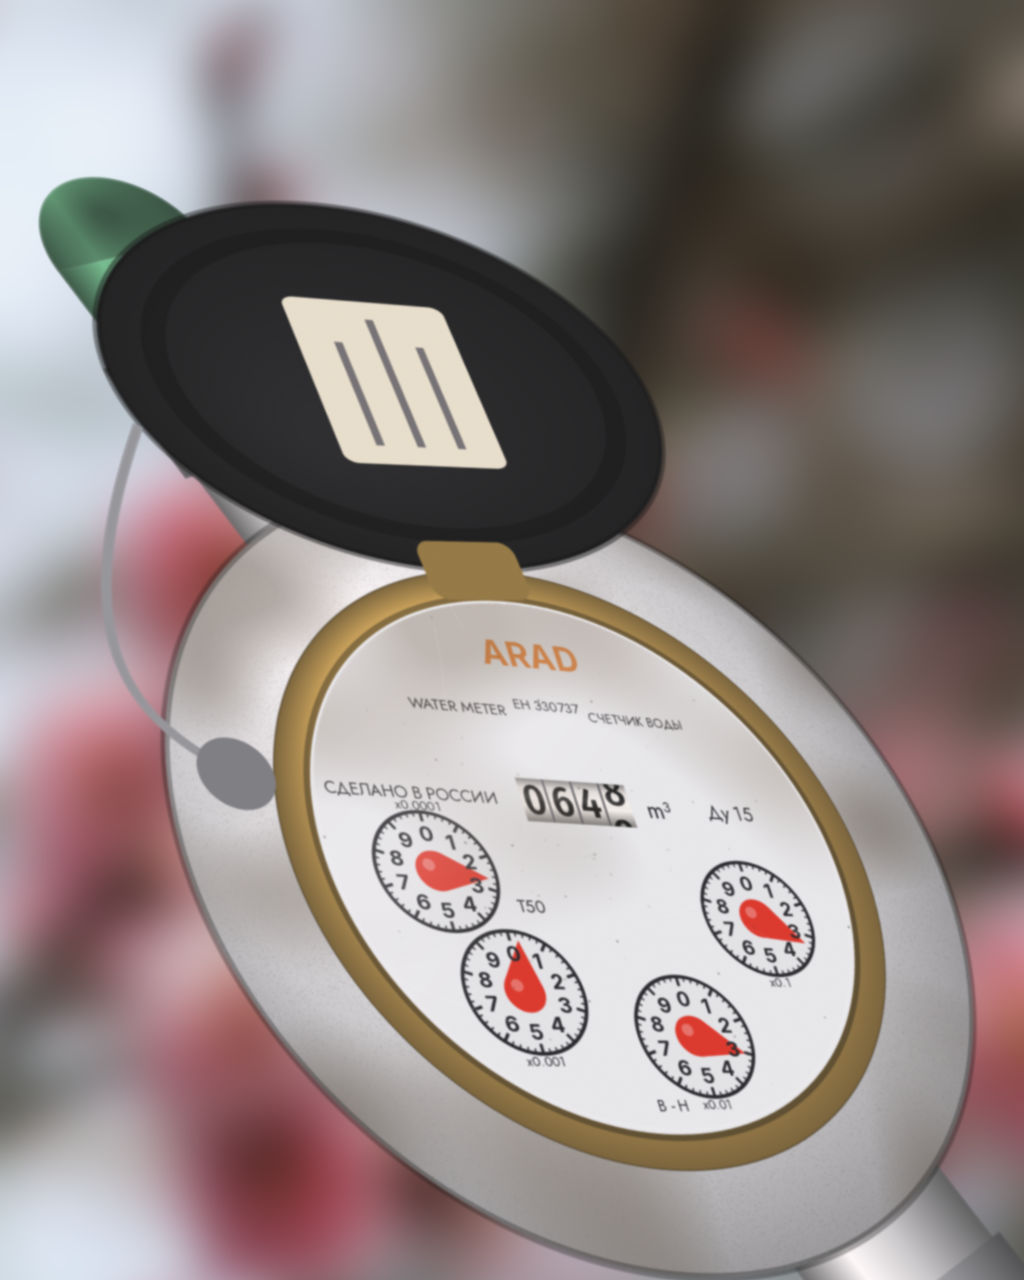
value=648.3302 unit=m³
